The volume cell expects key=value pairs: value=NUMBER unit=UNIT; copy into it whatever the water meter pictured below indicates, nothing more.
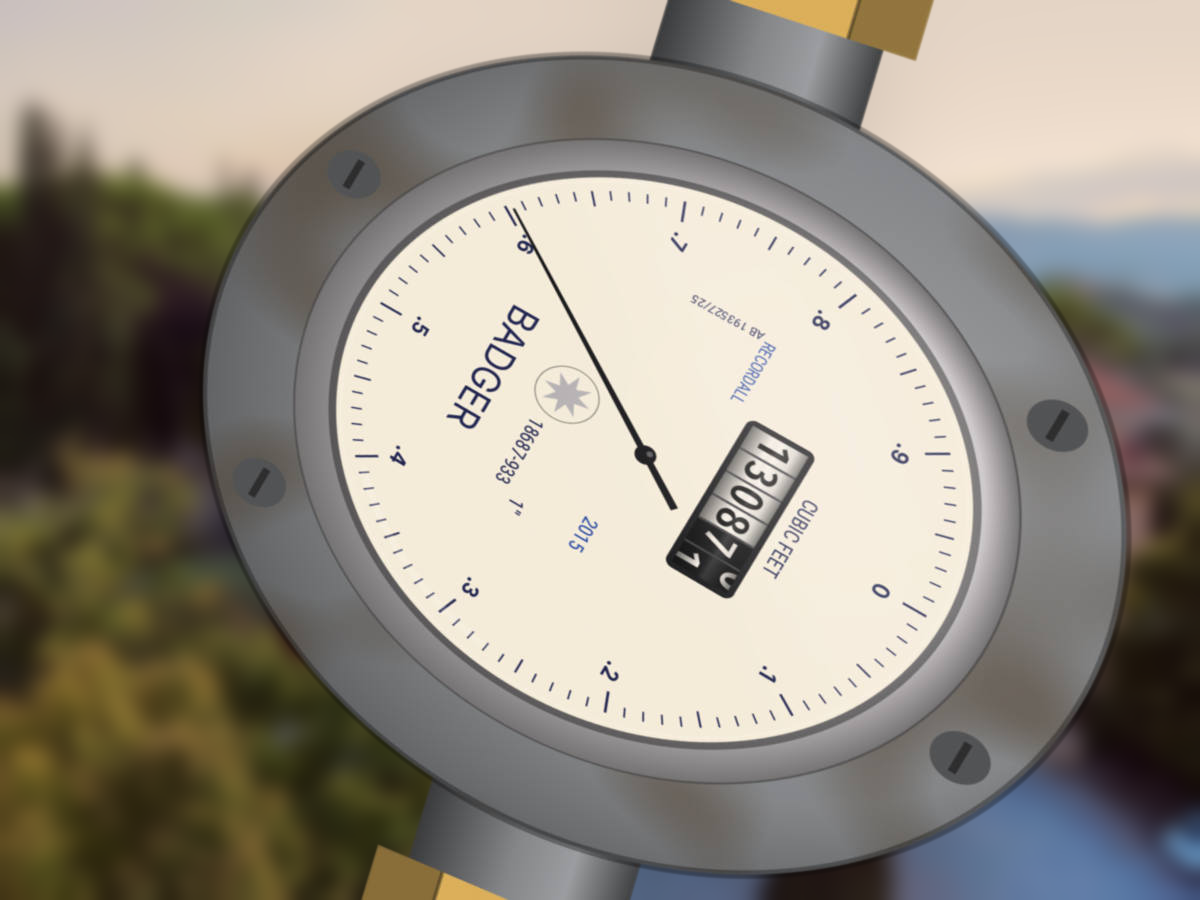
value=130870.60 unit=ft³
